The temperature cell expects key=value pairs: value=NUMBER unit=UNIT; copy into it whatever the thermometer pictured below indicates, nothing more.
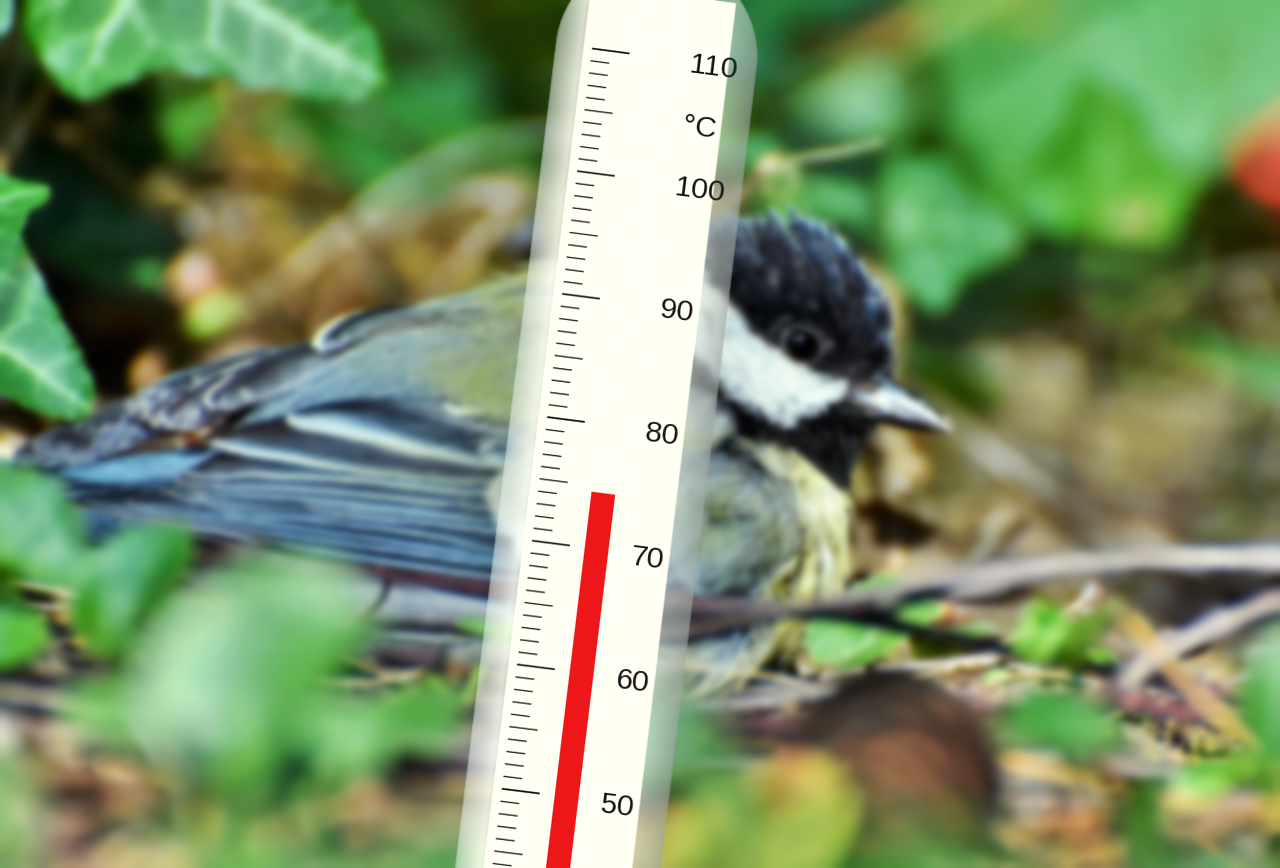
value=74.5 unit=°C
